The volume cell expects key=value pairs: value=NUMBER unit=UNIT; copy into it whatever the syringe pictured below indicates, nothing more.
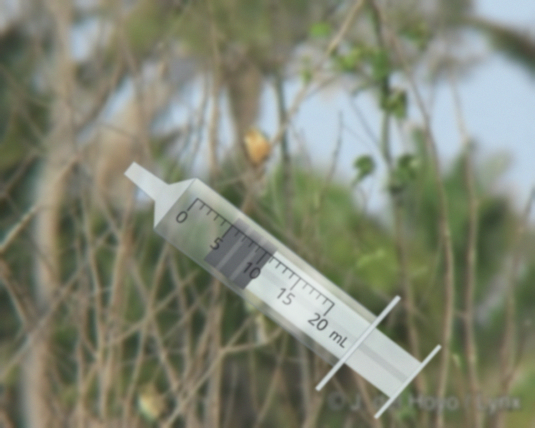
value=5 unit=mL
